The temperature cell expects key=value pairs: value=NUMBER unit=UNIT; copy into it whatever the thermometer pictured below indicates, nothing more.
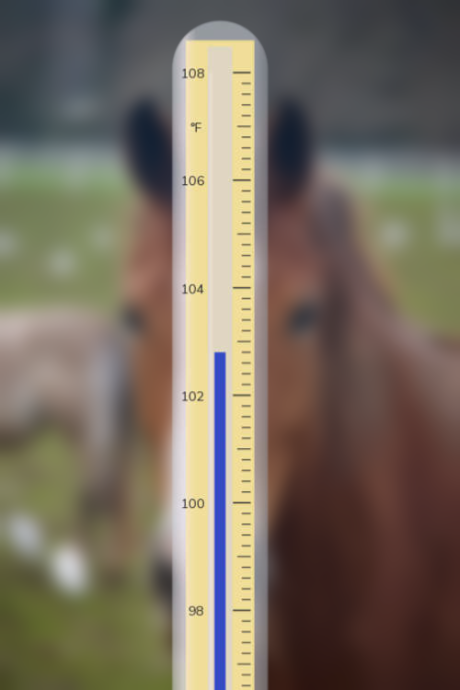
value=102.8 unit=°F
